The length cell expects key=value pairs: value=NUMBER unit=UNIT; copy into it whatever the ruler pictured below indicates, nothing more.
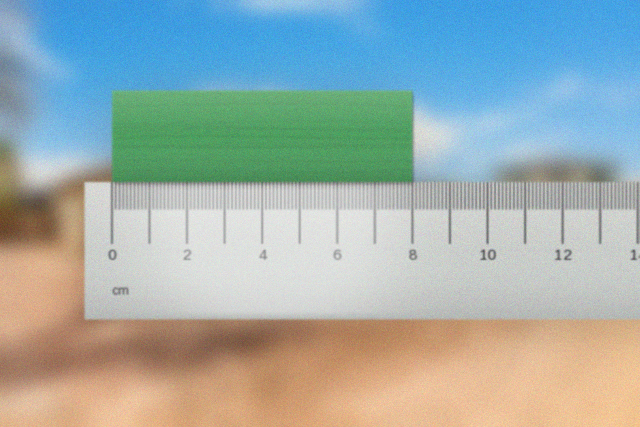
value=8 unit=cm
